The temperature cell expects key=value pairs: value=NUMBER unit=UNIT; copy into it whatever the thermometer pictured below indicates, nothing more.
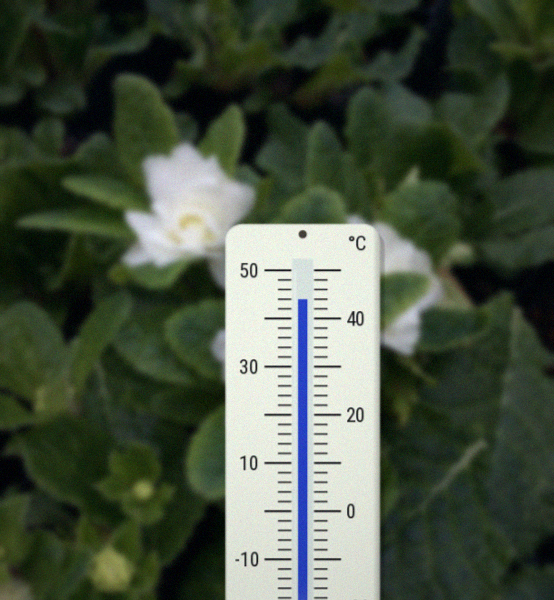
value=44 unit=°C
